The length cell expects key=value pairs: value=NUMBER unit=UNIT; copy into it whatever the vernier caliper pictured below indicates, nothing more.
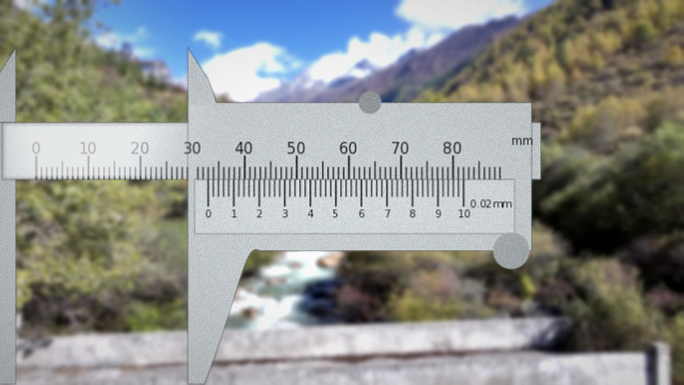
value=33.0 unit=mm
